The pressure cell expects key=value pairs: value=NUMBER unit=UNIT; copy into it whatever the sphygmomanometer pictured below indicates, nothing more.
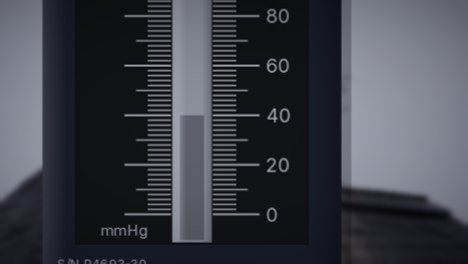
value=40 unit=mmHg
